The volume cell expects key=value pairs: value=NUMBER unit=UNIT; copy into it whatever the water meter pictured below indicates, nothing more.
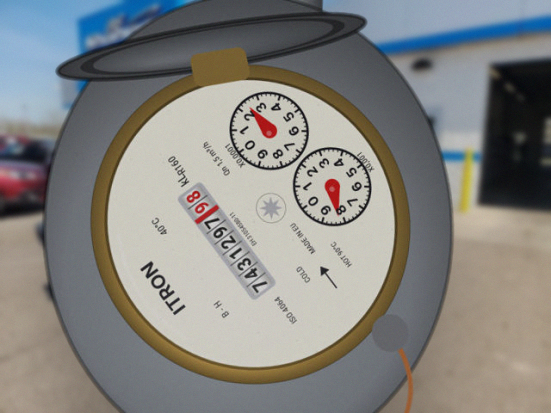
value=7431297.9882 unit=kL
